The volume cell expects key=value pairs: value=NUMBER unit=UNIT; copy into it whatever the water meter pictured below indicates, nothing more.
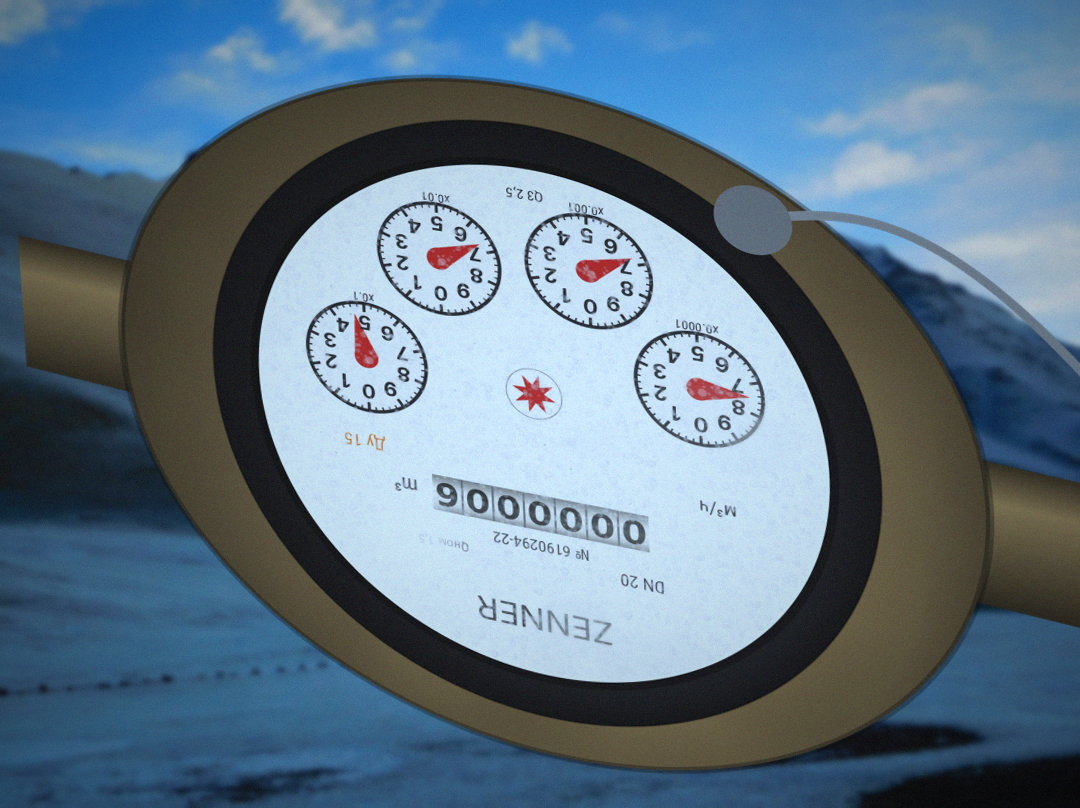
value=6.4667 unit=m³
